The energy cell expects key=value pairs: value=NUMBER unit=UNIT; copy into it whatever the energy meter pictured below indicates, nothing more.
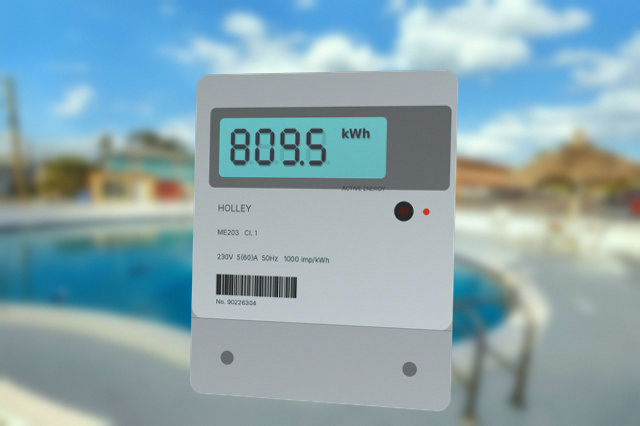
value=809.5 unit=kWh
